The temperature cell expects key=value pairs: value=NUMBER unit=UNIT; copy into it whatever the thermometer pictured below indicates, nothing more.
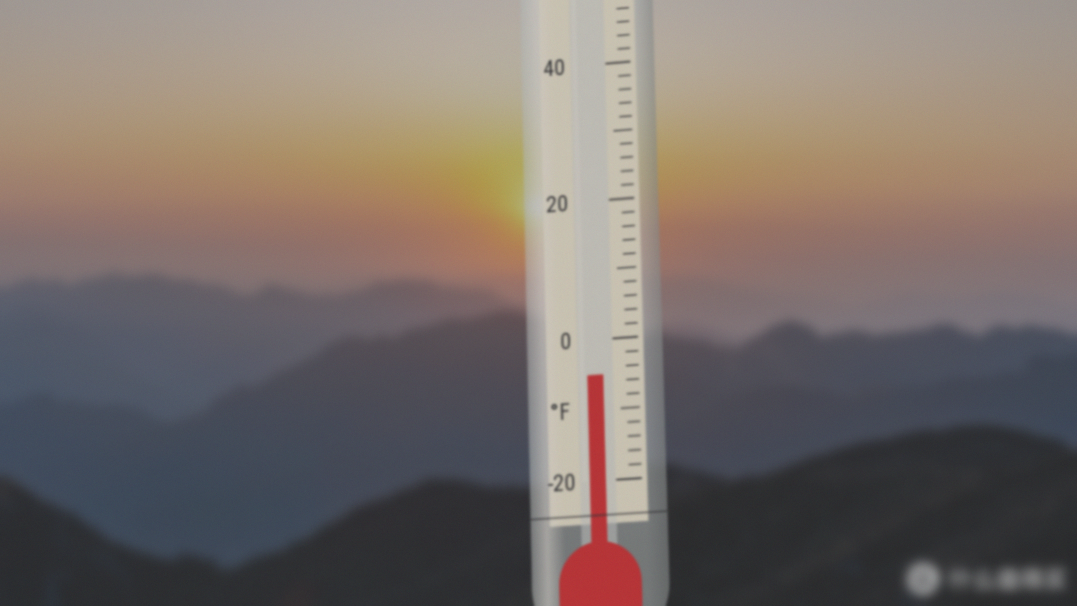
value=-5 unit=°F
